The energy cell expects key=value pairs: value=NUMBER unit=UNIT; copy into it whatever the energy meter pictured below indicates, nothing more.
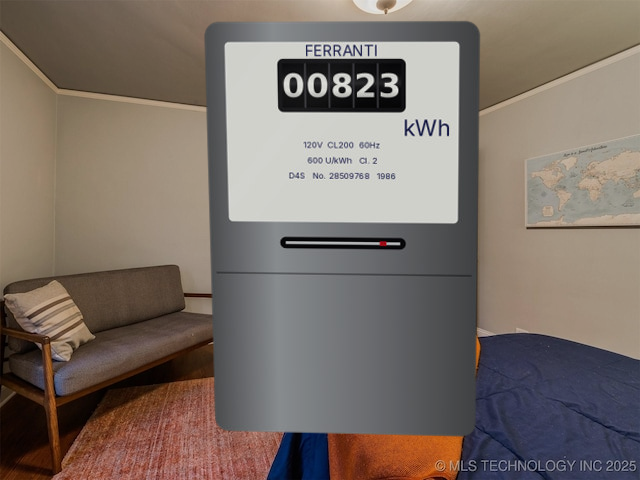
value=823 unit=kWh
